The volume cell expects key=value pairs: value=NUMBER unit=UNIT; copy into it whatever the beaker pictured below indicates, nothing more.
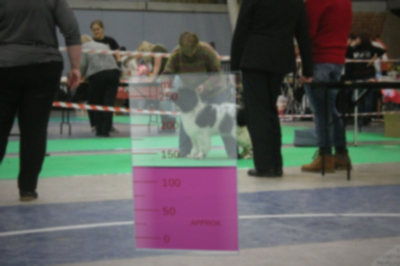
value=125 unit=mL
